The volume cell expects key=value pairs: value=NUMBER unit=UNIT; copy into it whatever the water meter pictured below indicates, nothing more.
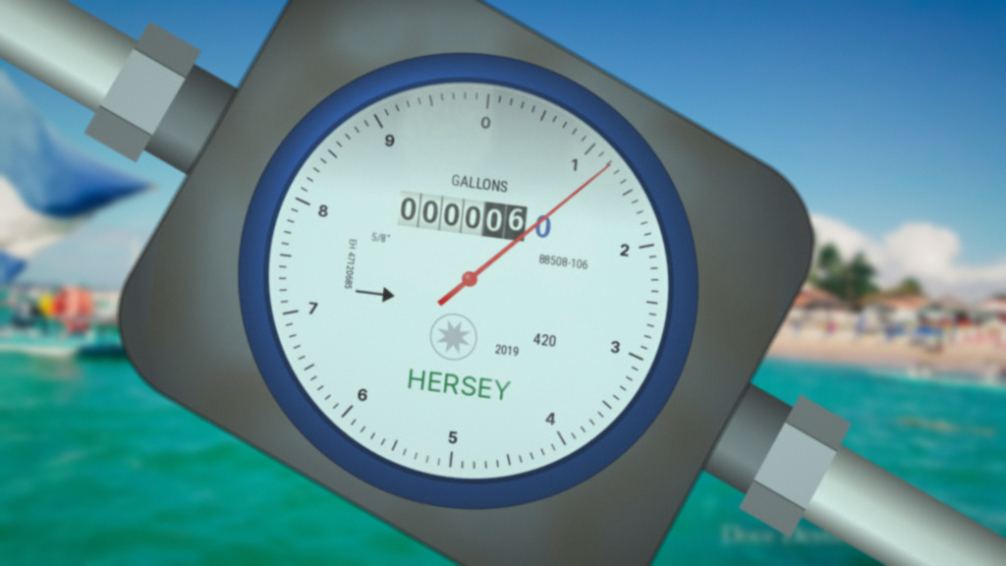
value=61.2 unit=gal
